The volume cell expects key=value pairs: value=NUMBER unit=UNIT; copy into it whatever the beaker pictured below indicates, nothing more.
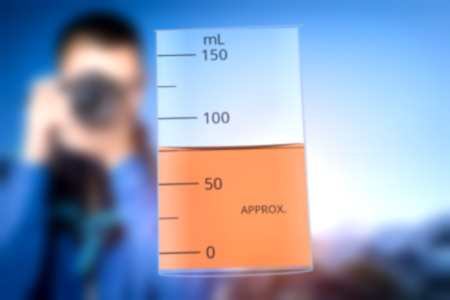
value=75 unit=mL
